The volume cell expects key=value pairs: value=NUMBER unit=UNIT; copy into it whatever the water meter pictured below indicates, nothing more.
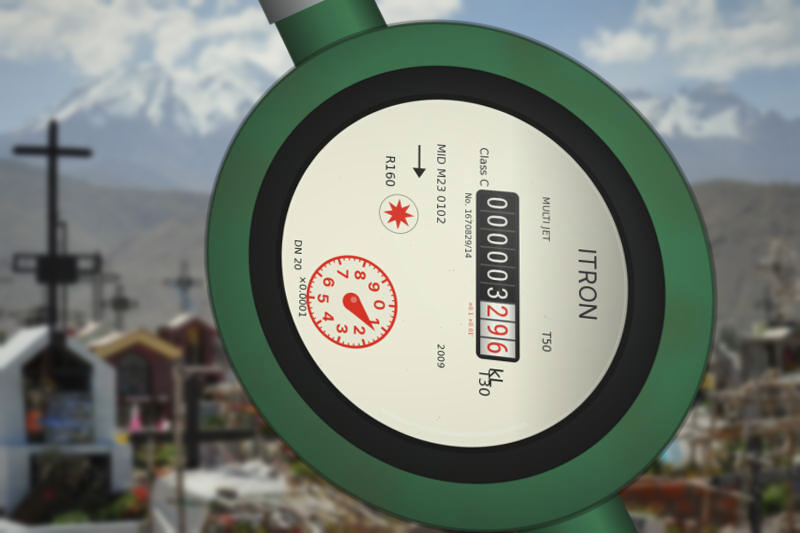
value=3.2961 unit=kL
